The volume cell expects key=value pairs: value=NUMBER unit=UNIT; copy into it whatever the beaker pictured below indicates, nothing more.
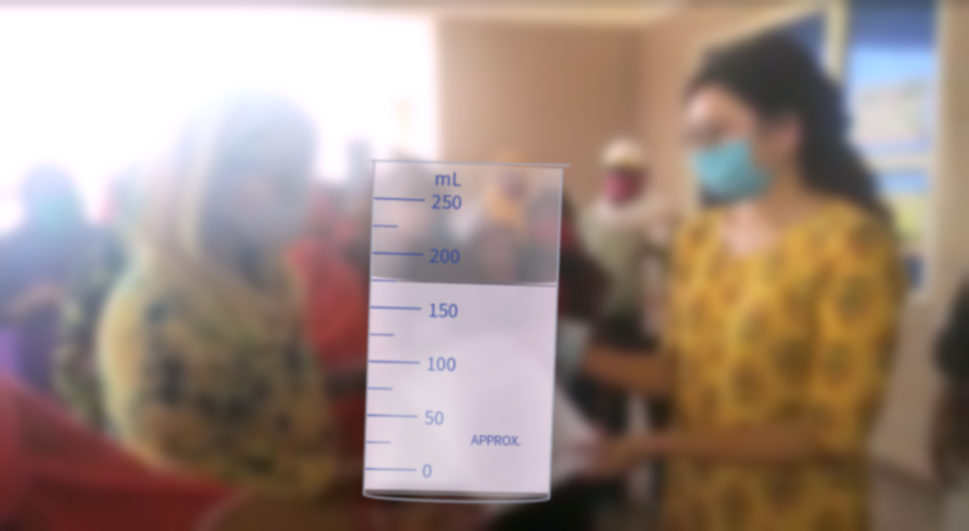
value=175 unit=mL
